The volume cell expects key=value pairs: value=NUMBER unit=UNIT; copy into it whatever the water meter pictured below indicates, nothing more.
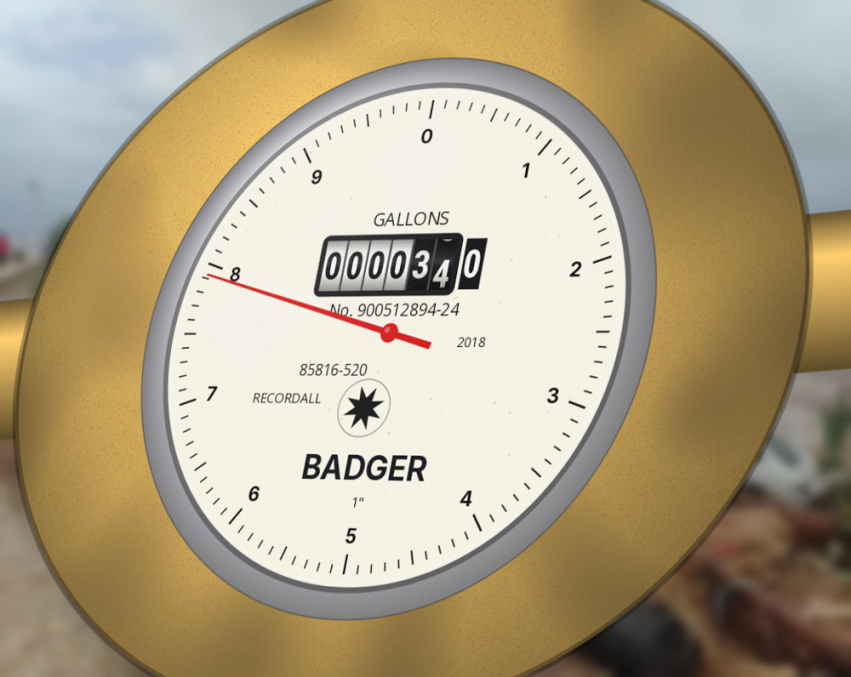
value=337.9 unit=gal
